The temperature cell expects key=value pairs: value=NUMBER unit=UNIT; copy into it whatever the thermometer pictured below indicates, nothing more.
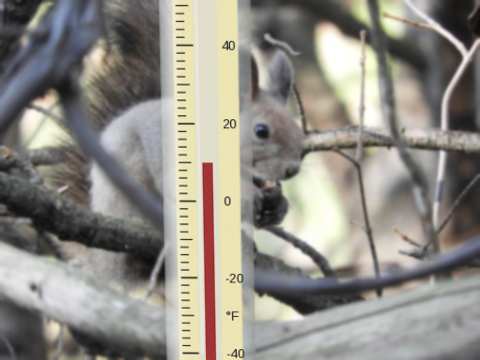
value=10 unit=°F
